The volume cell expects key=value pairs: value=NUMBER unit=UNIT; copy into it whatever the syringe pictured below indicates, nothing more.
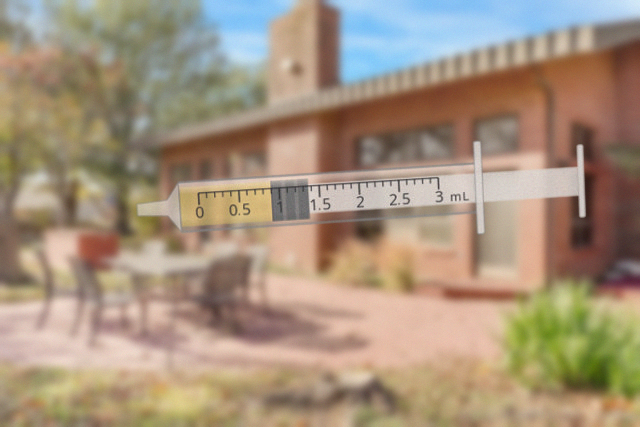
value=0.9 unit=mL
